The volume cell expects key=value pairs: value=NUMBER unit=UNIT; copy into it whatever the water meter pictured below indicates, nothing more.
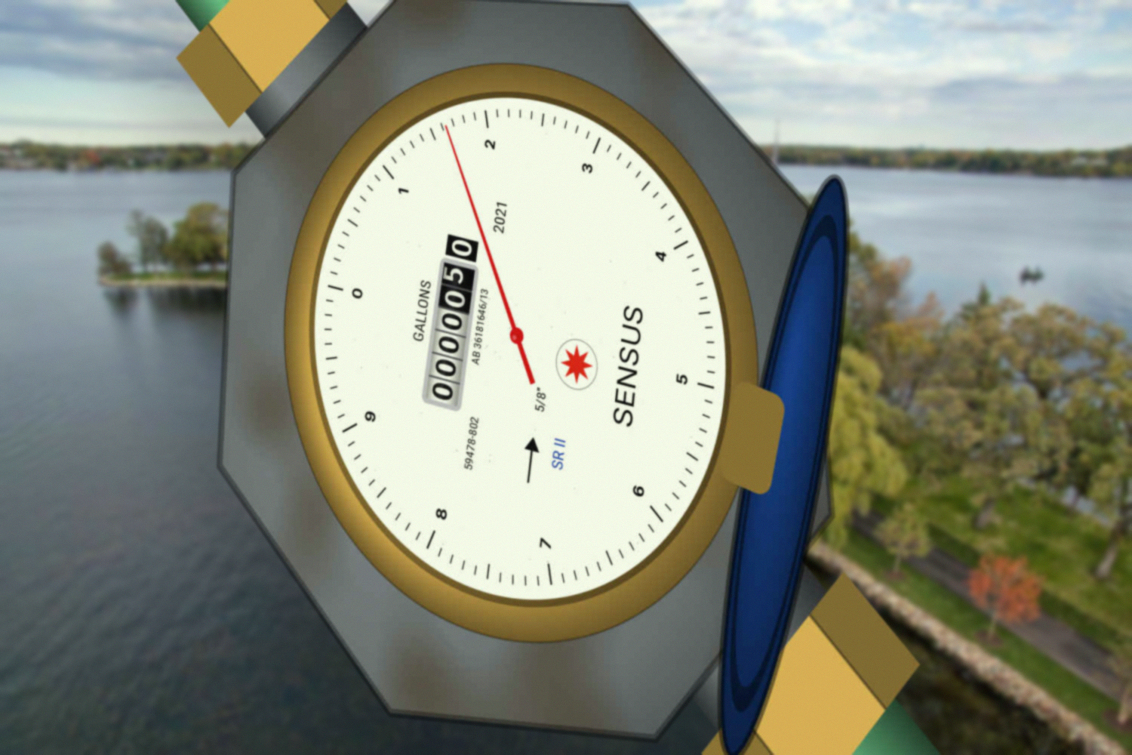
value=51.6 unit=gal
